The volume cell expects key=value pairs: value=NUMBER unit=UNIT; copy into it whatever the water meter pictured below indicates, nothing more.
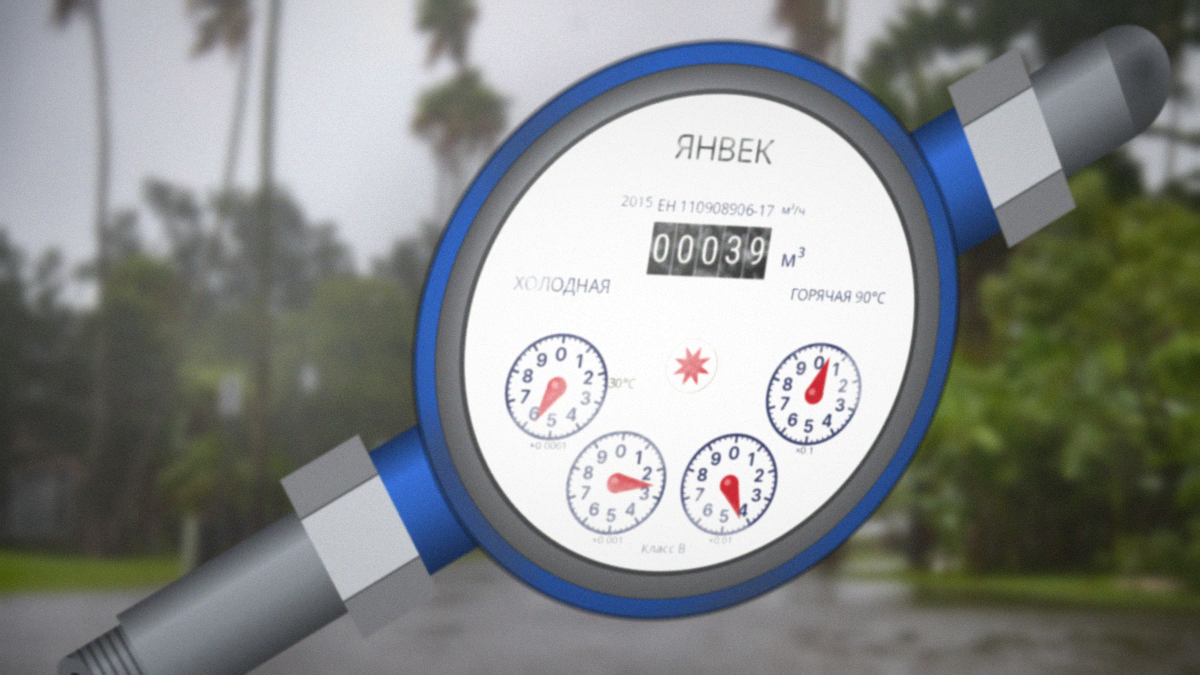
value=39.0425 unit=m³
